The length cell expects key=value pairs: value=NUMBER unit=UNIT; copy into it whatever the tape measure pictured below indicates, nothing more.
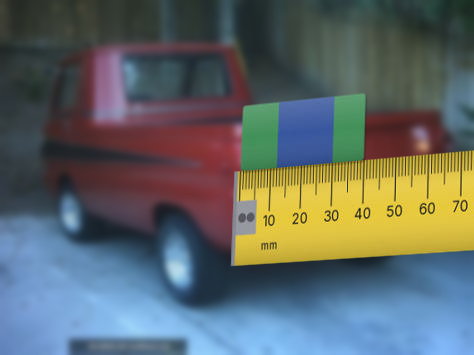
value=40 unit=mm
